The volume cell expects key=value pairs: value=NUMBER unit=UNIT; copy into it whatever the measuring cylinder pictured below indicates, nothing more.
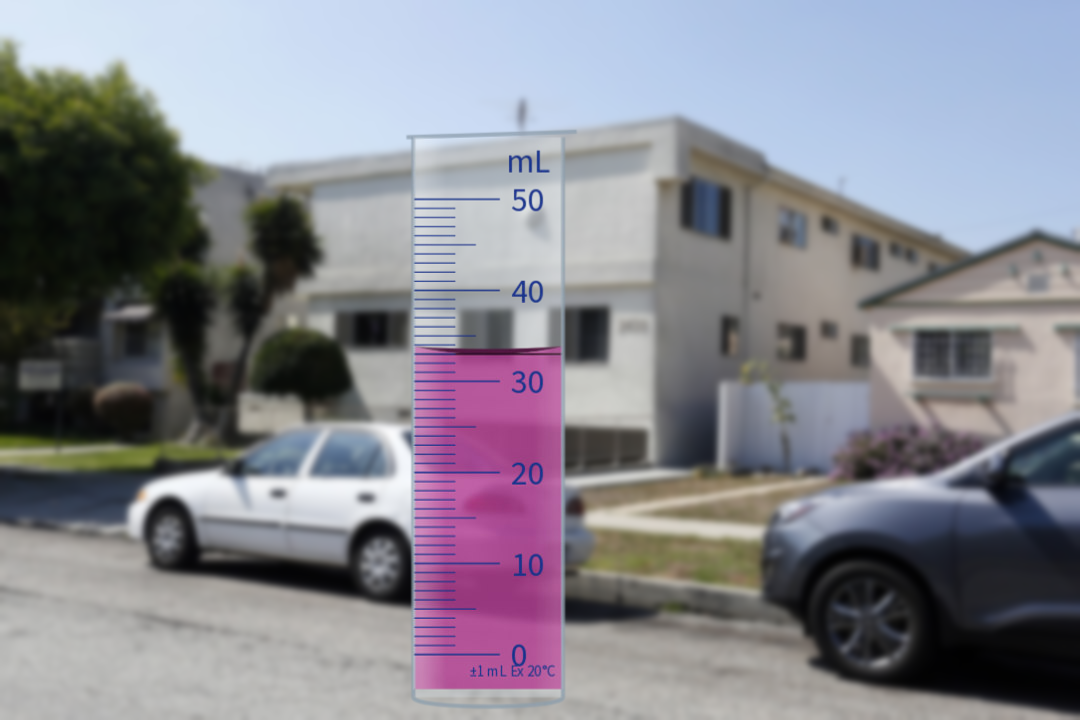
value=33 unit=mL
